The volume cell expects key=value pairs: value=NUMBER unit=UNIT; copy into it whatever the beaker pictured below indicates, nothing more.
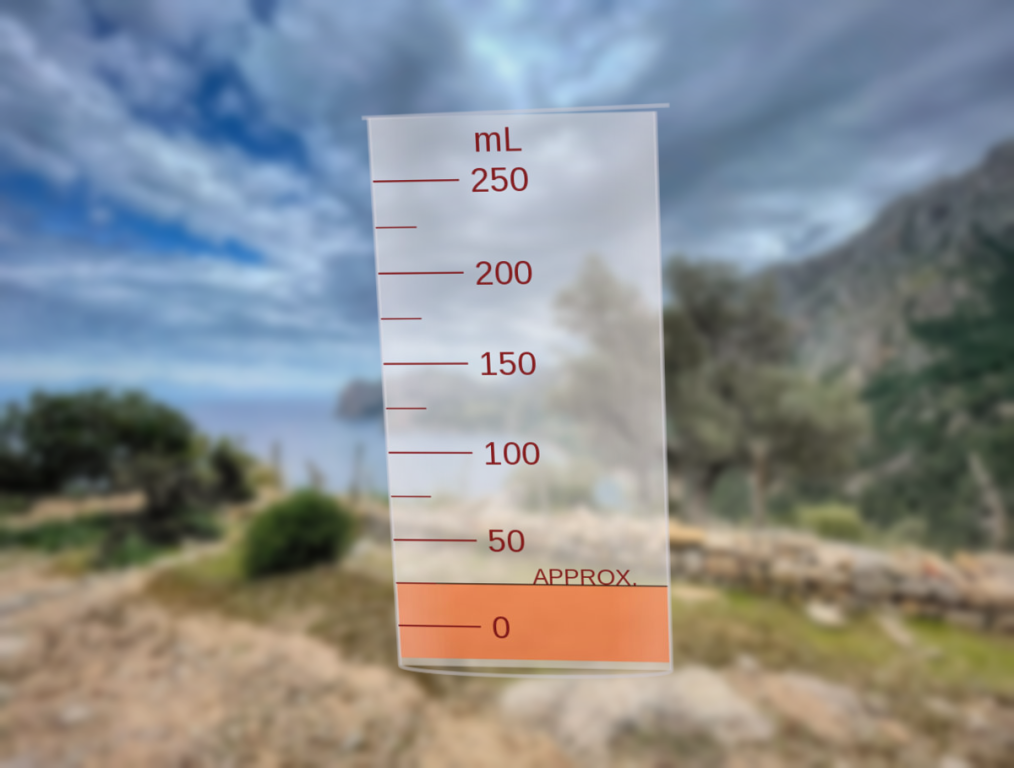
value=25 unit=mL
